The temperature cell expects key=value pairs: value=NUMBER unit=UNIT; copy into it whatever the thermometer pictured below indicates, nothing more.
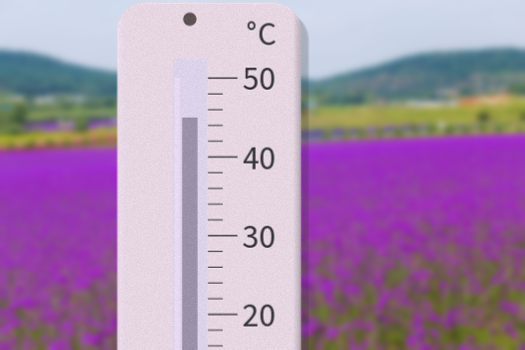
value=45 unit=°C
